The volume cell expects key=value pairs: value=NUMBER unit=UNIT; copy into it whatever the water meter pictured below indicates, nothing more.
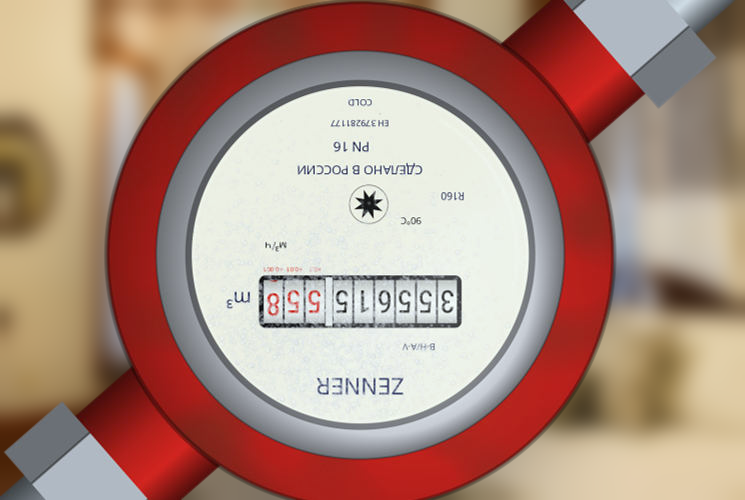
value=355615.558 unit=m³
